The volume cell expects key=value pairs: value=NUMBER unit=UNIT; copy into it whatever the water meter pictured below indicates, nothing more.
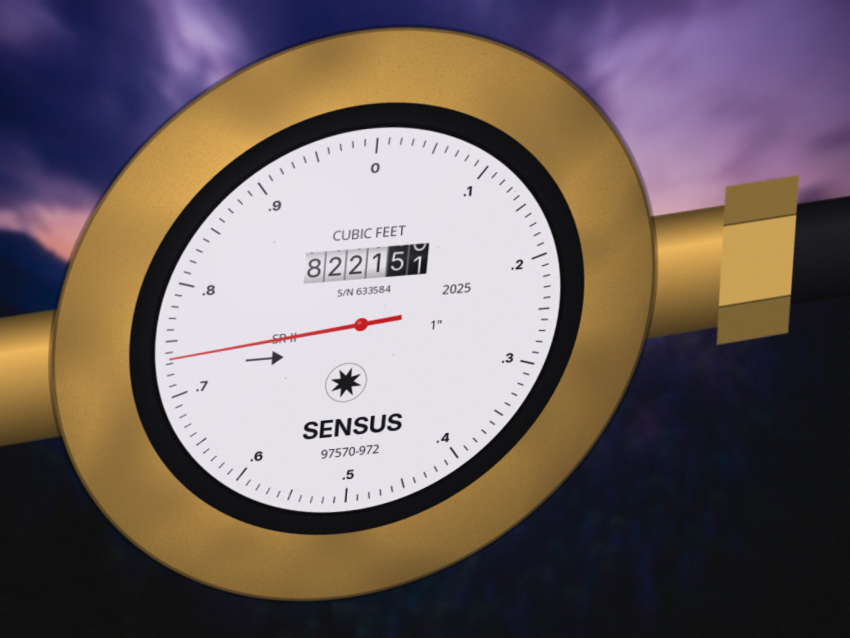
value=822150.73 unit=ft³
